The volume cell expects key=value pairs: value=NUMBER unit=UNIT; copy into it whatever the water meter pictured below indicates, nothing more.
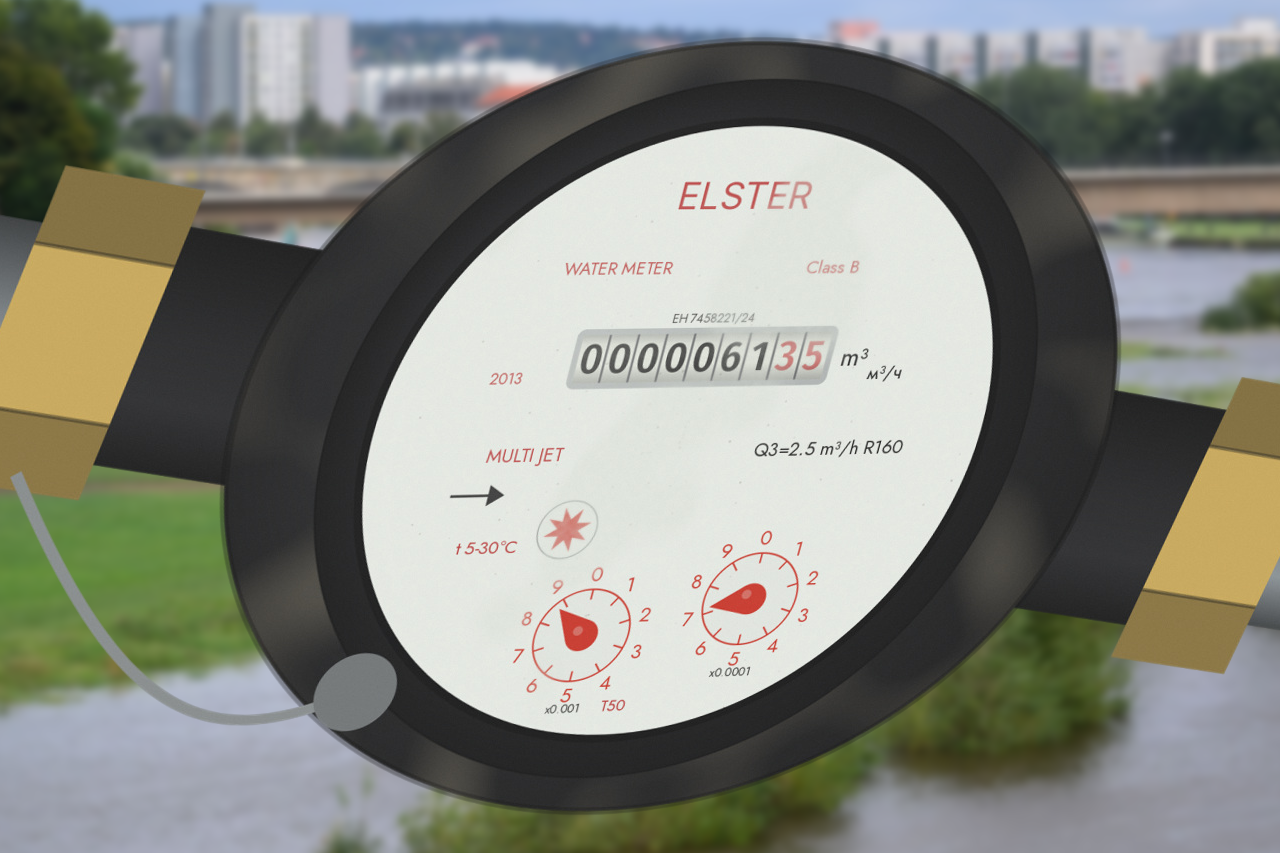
value=61.3587 unit=m³
